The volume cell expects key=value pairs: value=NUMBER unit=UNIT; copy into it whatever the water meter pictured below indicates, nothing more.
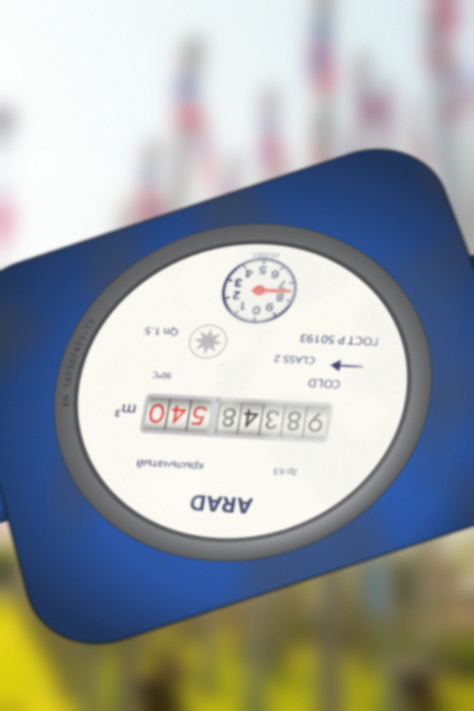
value=98348.5407 unit=m³
